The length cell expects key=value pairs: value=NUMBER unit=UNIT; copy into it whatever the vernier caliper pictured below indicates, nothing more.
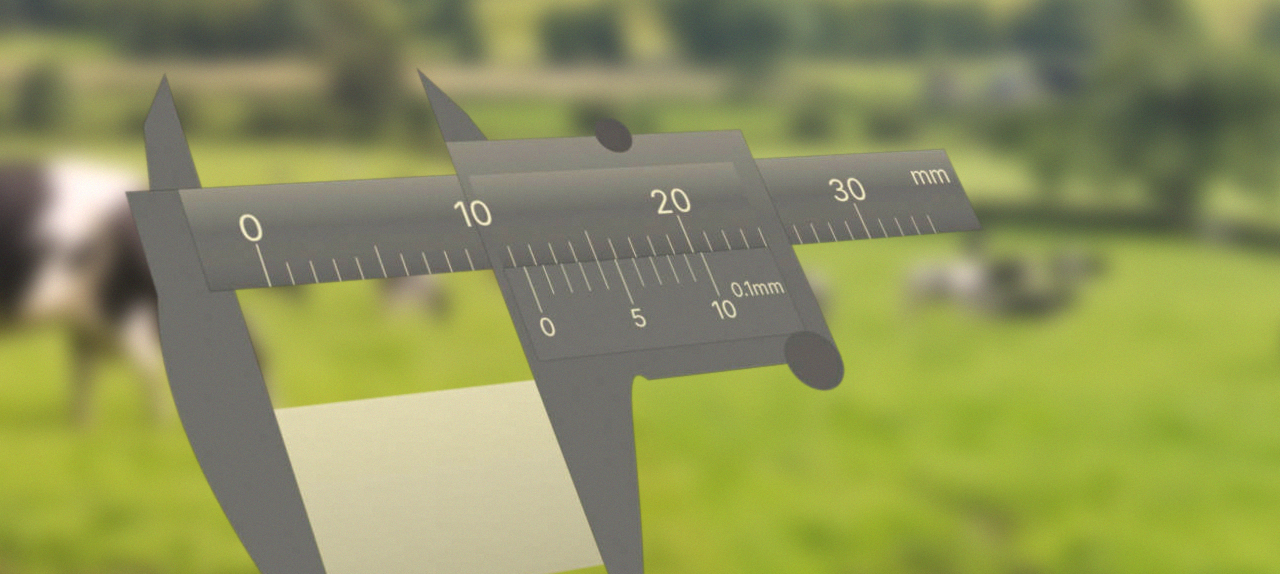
value=11.4 unit=mm
